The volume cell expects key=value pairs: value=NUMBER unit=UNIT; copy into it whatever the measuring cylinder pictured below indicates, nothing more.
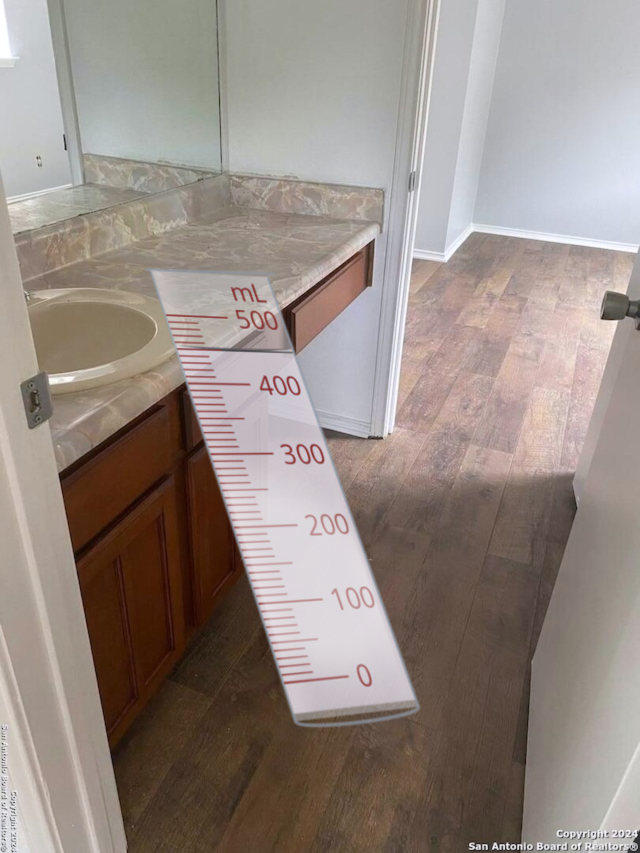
value=450 unit=mL
